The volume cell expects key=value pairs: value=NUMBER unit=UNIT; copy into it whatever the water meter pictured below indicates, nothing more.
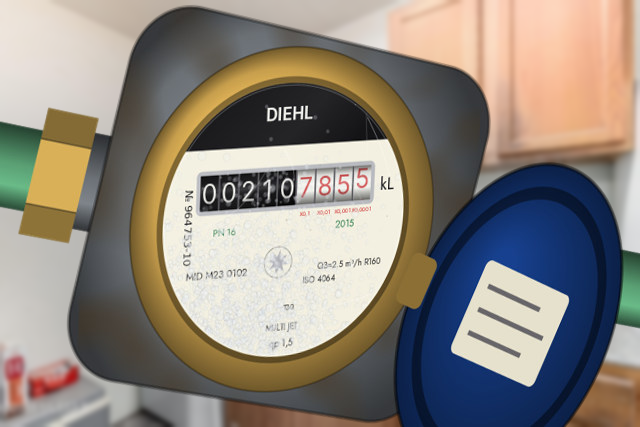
value=210.7855 unit=kL
